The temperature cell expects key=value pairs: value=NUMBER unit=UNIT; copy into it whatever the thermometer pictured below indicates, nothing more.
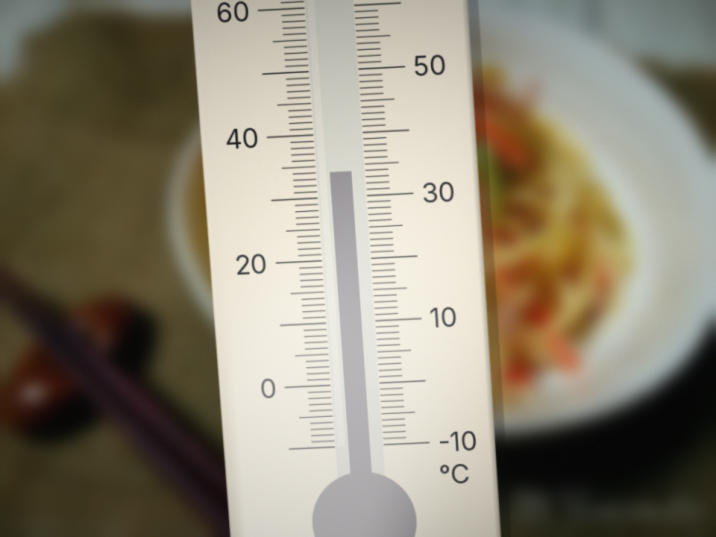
value=34 unit=°C
